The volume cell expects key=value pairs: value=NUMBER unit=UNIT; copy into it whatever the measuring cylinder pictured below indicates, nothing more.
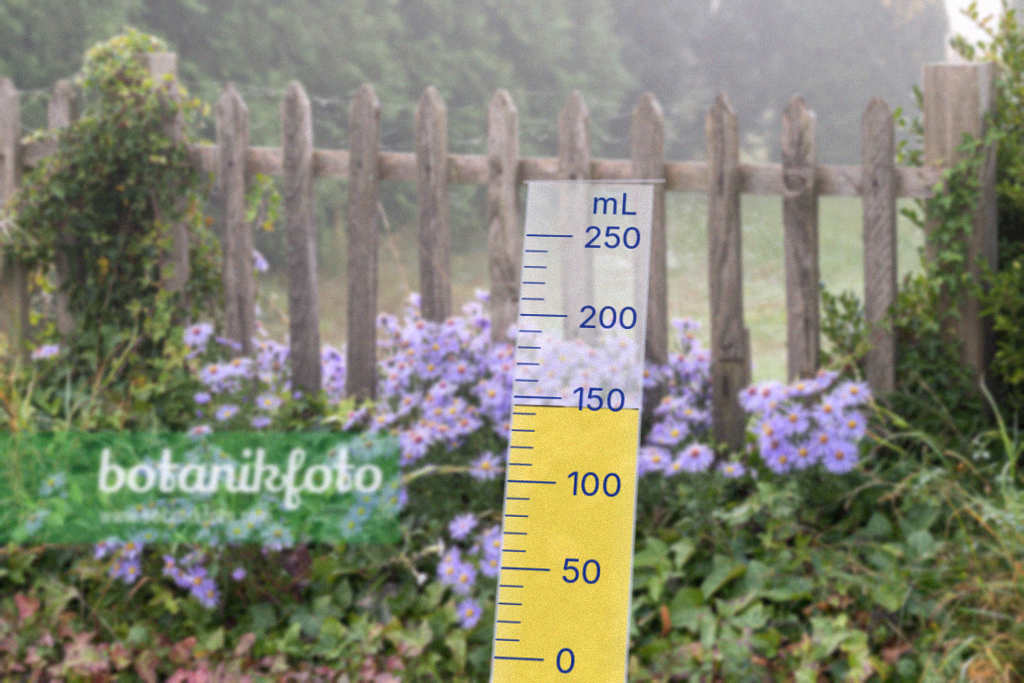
value=145 unit=mL
